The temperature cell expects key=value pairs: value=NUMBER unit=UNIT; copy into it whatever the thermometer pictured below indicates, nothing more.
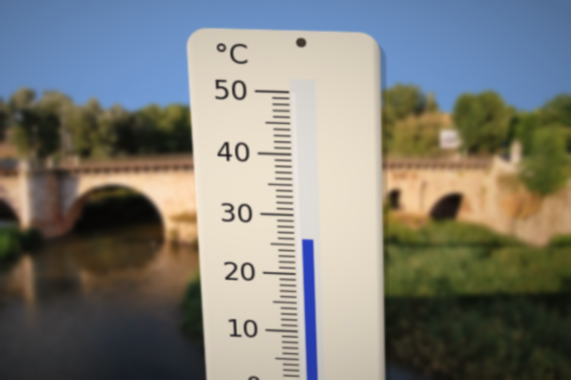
value=26 unit=°C
